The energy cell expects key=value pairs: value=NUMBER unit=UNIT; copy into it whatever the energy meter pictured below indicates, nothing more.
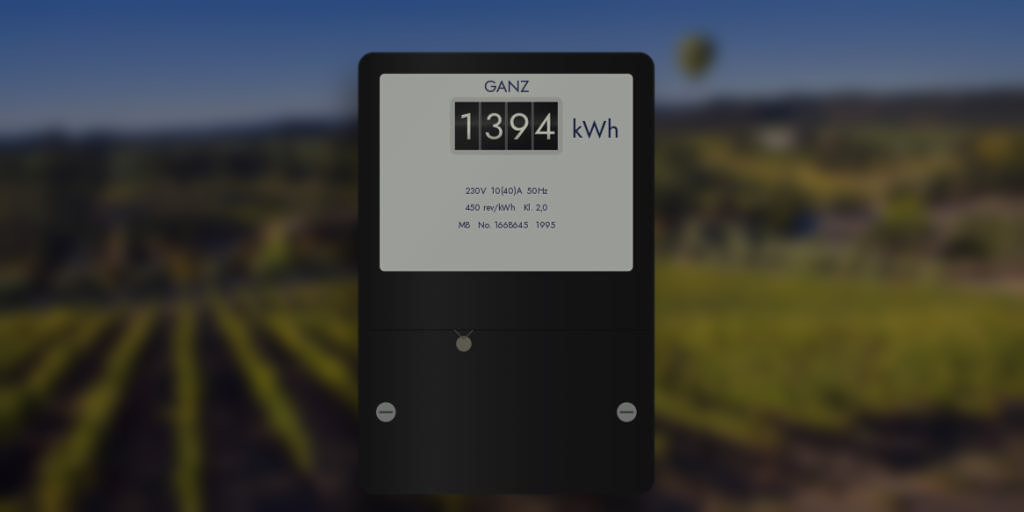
value=1394 unit=kWh
